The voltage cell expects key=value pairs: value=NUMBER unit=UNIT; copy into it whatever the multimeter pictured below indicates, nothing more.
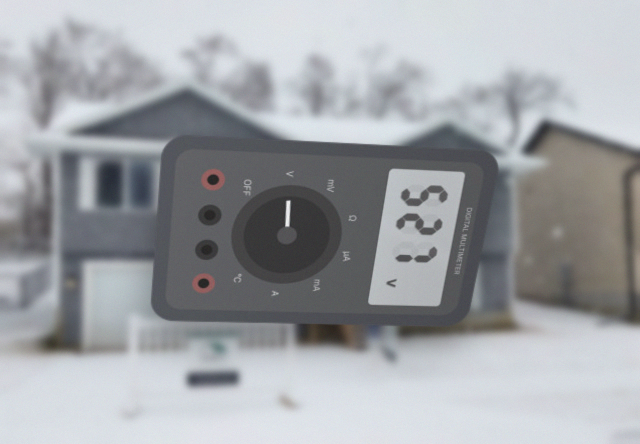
value=527 unit=V
